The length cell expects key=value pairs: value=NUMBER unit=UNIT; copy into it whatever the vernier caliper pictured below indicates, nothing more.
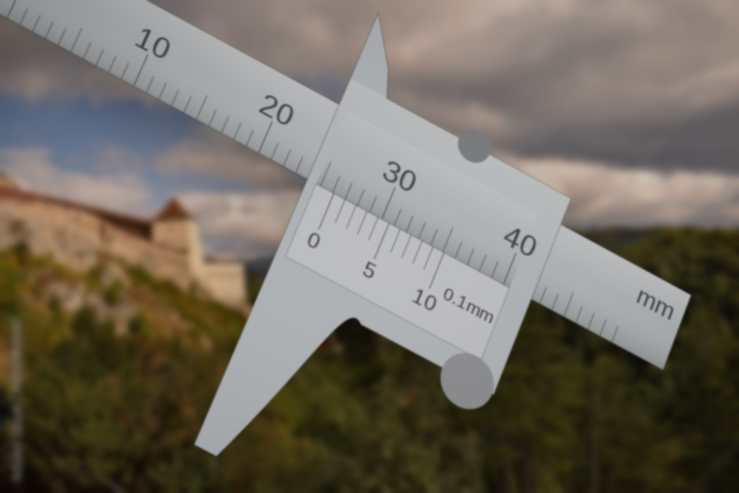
value=26.1 unit=mm
